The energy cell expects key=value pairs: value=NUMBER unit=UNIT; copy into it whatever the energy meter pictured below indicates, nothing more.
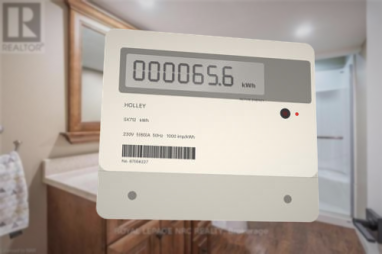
value=65.6 unit=kWh
